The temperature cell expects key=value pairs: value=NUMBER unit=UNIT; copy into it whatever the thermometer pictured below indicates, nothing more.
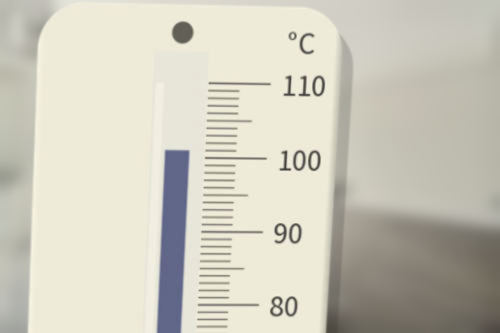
value=101 unit=°C
